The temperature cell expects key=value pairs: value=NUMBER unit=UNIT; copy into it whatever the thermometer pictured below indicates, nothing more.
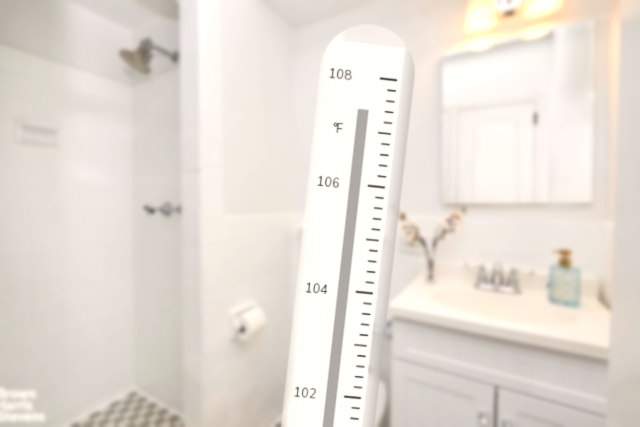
value=107.4 unit=°F
